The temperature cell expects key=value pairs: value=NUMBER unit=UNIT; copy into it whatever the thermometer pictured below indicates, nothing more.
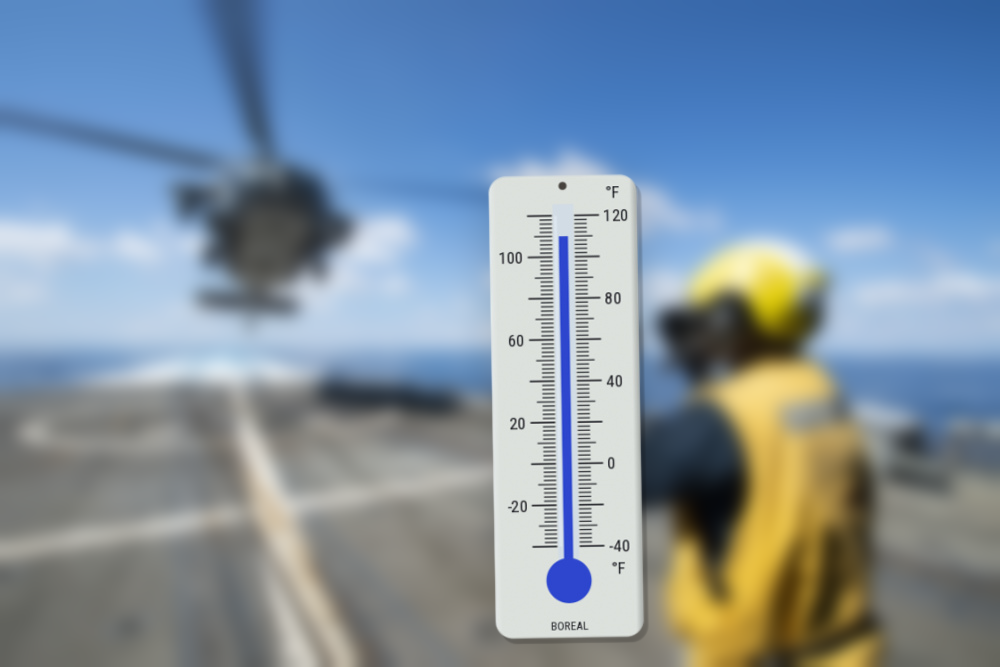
value=110 unit=°F
